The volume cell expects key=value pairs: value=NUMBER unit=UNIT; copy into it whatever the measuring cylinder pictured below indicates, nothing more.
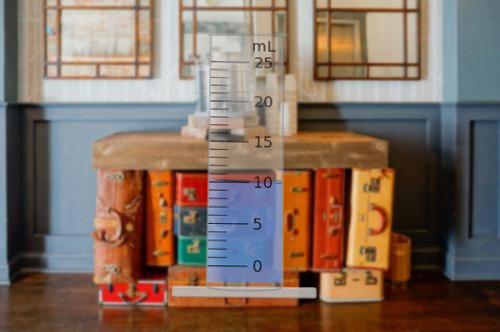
value=10 unit=mL
